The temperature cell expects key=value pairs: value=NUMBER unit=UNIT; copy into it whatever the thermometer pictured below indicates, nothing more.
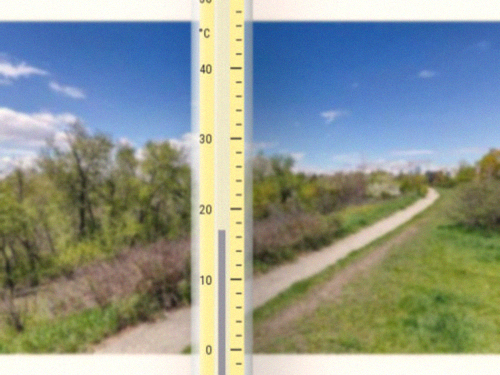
value=17 unit=°C
